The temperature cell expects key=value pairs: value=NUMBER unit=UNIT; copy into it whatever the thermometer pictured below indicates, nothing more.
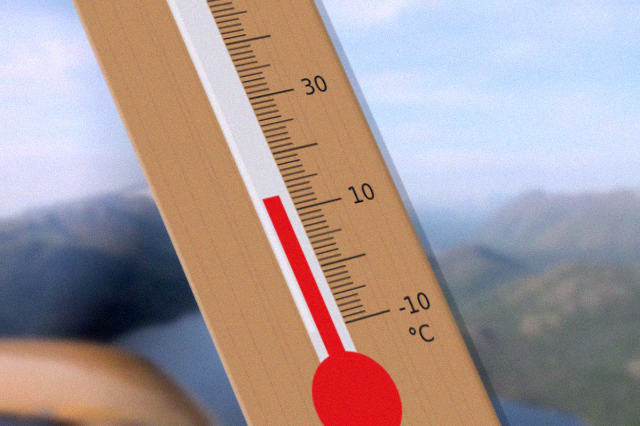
value=13 unit=°C
